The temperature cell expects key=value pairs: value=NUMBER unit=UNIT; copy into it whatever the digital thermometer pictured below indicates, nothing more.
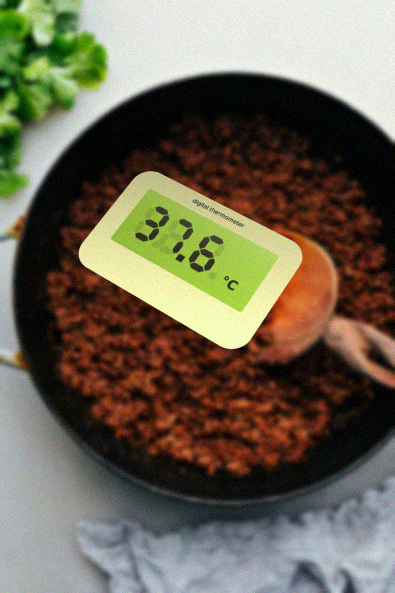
value=37.6 unit=°C
